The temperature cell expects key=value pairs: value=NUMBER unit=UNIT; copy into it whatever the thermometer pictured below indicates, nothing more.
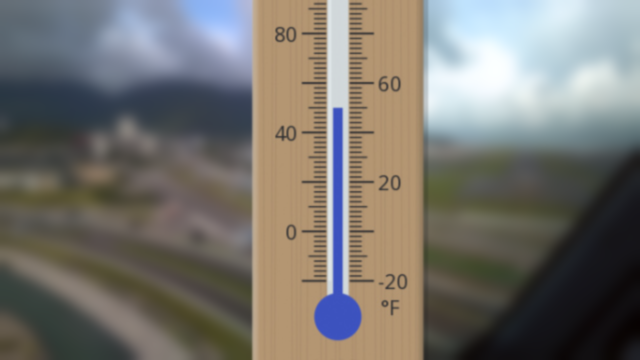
value=50 unit=°F
